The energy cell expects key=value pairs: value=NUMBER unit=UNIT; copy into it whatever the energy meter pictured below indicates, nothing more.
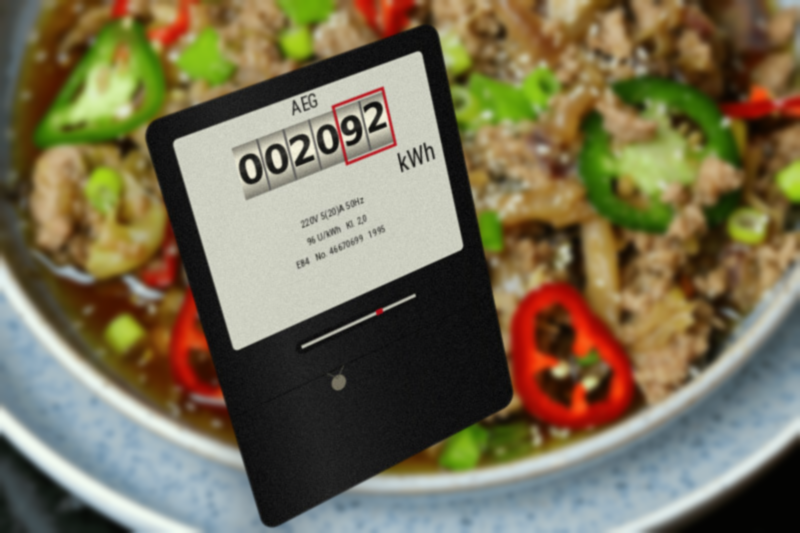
value=20.92 unit=kWh
